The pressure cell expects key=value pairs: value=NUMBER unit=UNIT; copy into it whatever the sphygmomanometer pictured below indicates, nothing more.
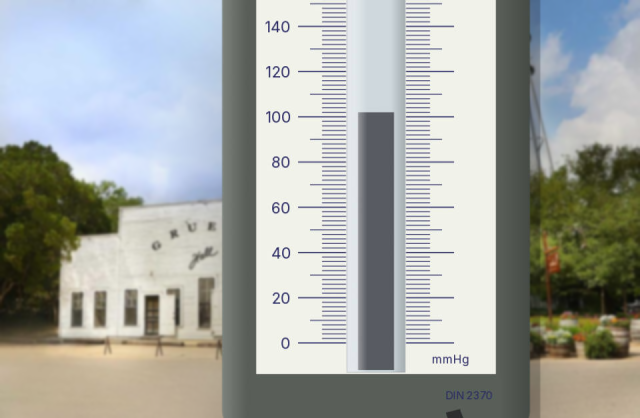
value=102 unit=mmHg
